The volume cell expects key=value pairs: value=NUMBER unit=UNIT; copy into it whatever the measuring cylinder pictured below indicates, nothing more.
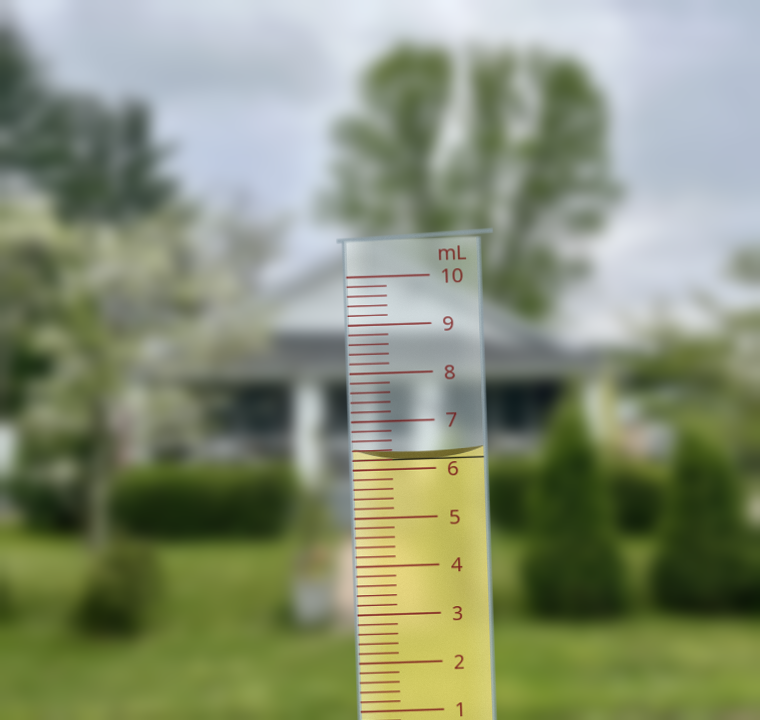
value=6.2 unit=mL
